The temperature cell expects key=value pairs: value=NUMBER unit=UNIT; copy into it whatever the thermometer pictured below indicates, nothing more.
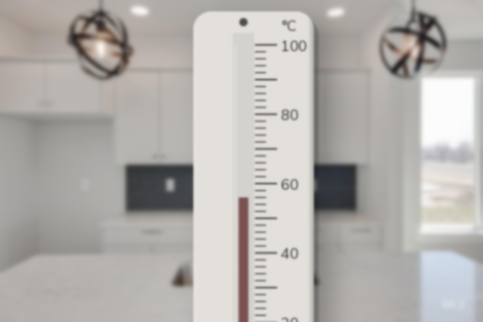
value=56 unit=°C
